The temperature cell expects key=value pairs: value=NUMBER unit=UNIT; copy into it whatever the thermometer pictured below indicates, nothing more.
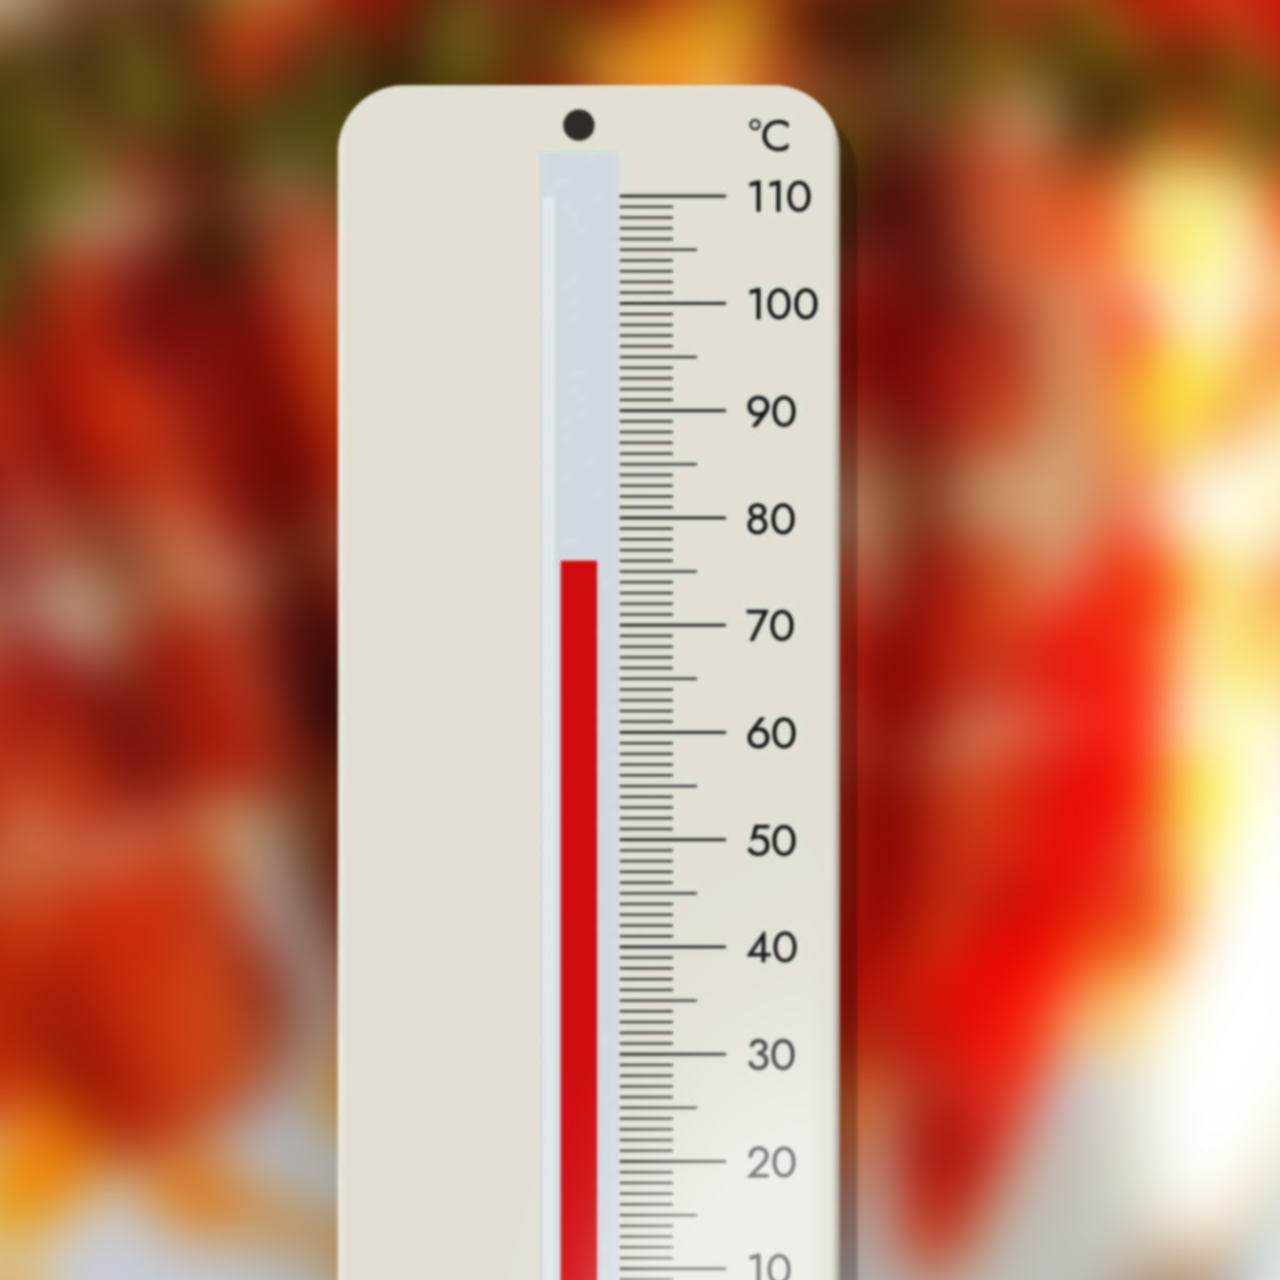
value=76 unit=°C
